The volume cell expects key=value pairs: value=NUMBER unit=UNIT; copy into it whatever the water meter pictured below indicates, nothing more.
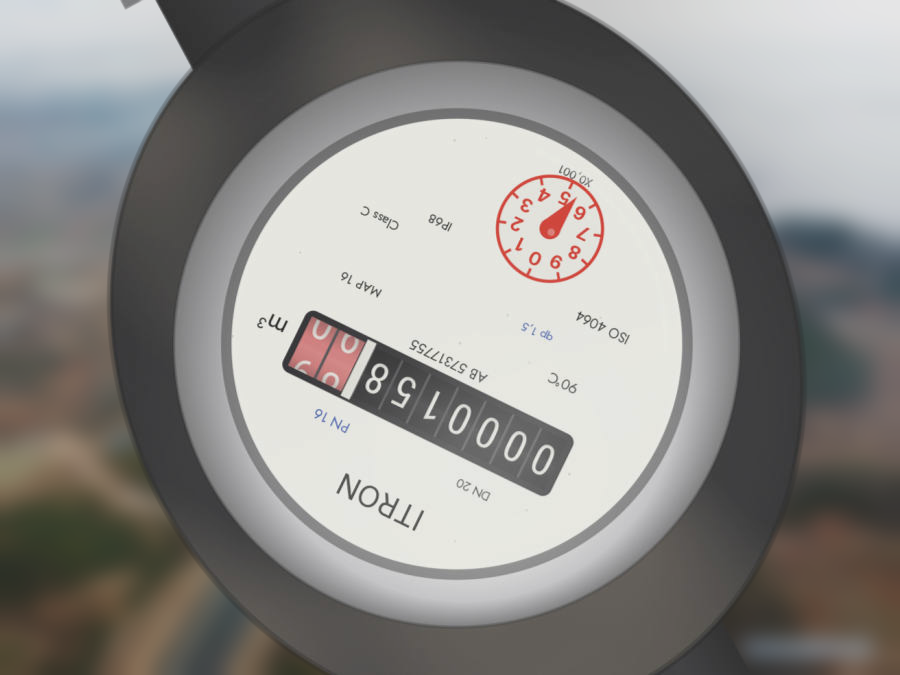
value=158.895 unit=m³
